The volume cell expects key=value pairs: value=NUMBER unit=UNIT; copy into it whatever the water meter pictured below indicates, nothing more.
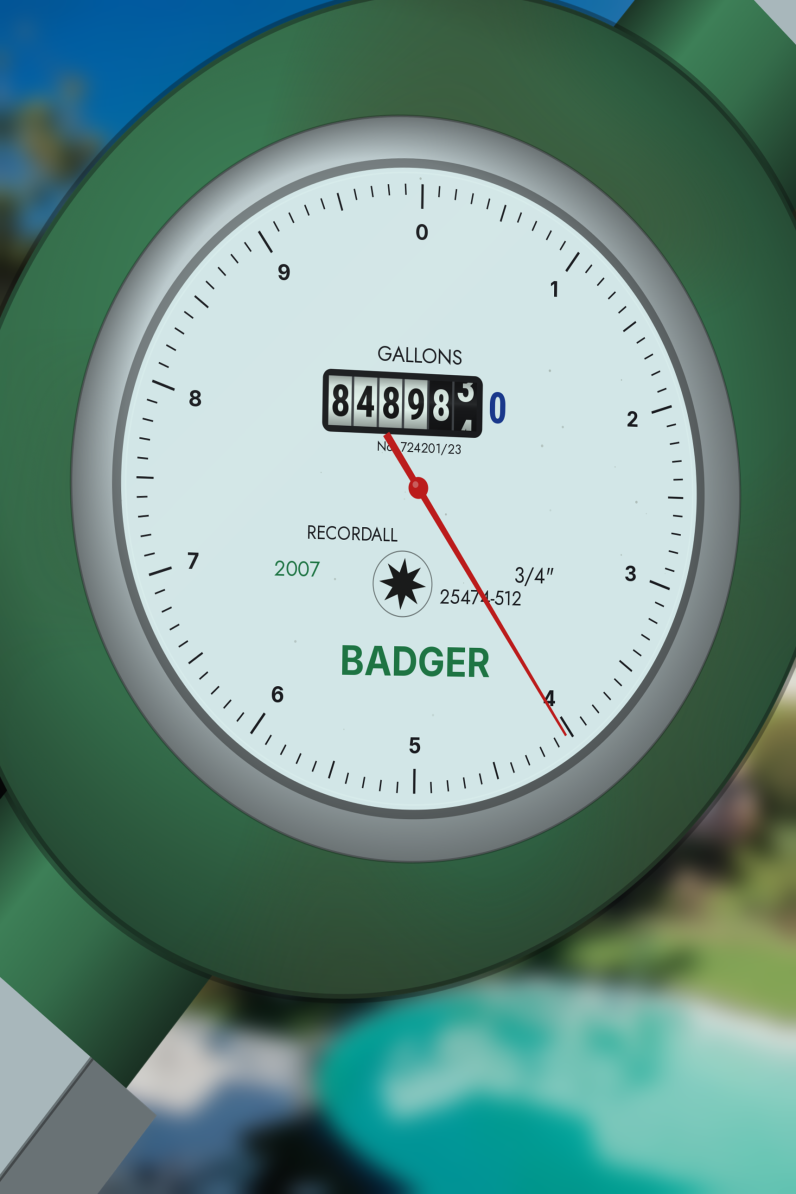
value=8489834.0 unit=gal
